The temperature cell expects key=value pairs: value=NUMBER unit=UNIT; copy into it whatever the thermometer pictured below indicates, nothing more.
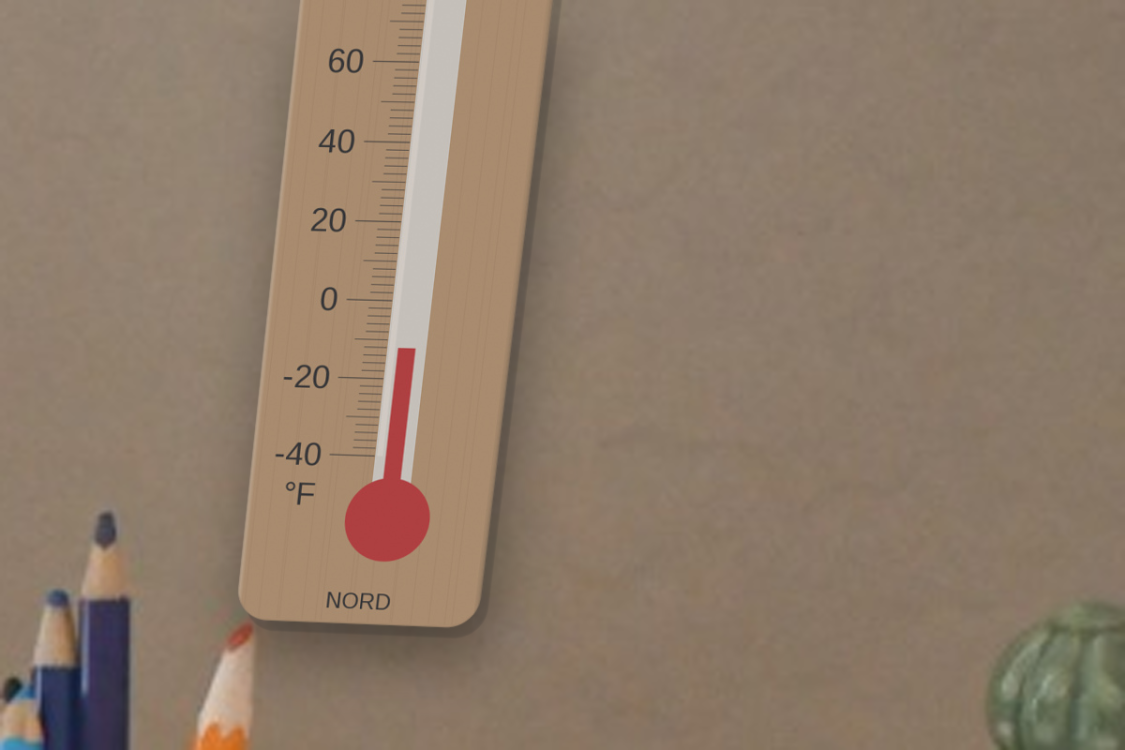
value=-12 unit=°F
